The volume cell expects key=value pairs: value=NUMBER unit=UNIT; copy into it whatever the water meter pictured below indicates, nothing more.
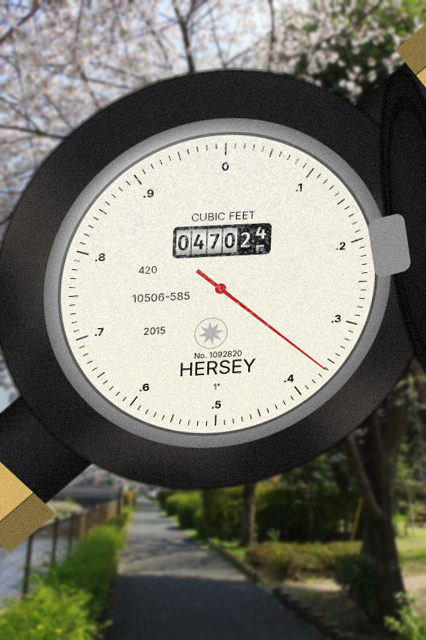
value=47024.36 unit=ft³
